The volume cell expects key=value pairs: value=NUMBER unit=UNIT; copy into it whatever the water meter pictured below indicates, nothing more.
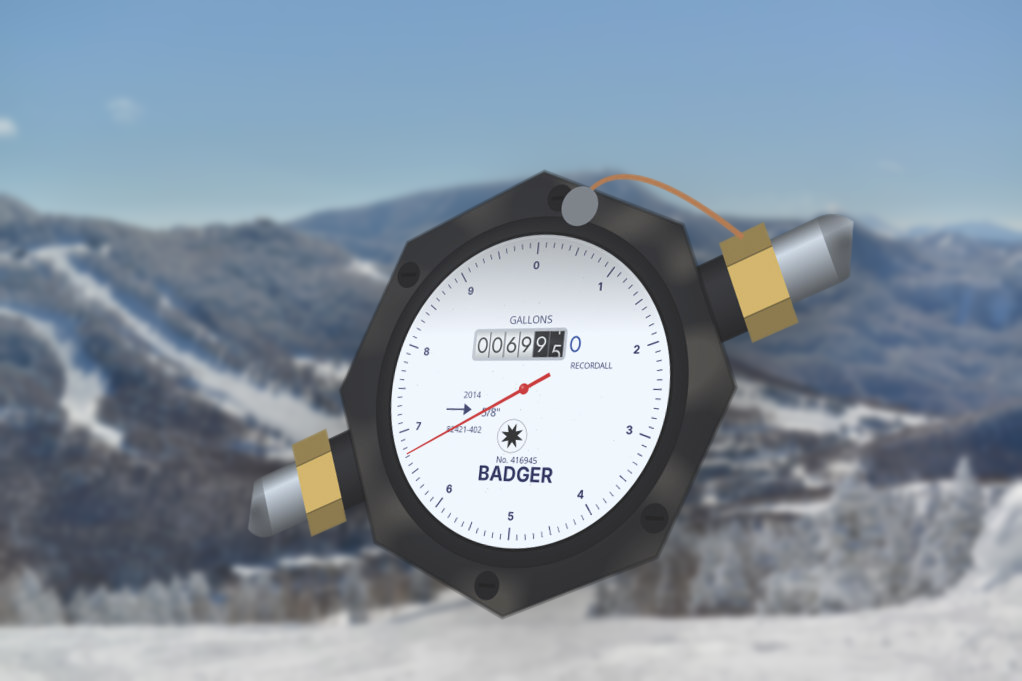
value=69946.7 unit=gal
